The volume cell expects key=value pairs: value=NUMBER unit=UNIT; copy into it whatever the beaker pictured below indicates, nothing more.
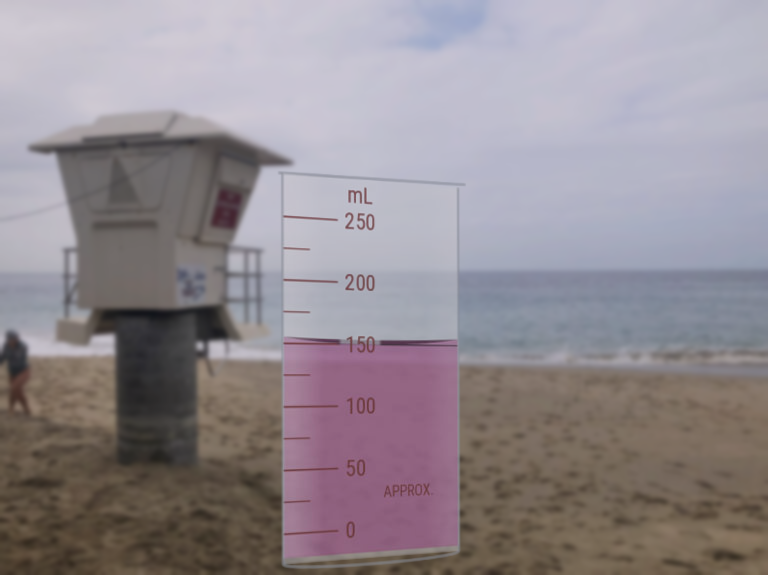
value=150 unit=mL
